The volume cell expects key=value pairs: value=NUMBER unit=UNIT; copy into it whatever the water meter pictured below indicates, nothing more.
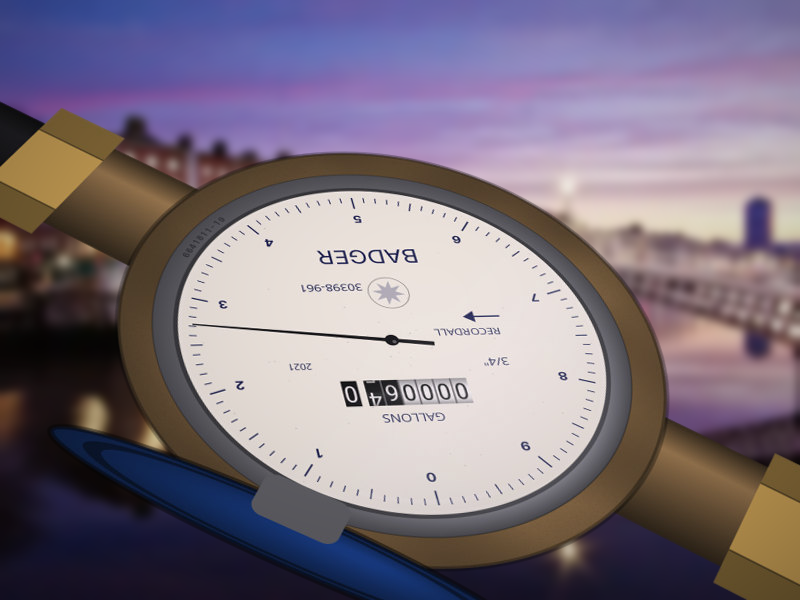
value=642.7 unit=gal
